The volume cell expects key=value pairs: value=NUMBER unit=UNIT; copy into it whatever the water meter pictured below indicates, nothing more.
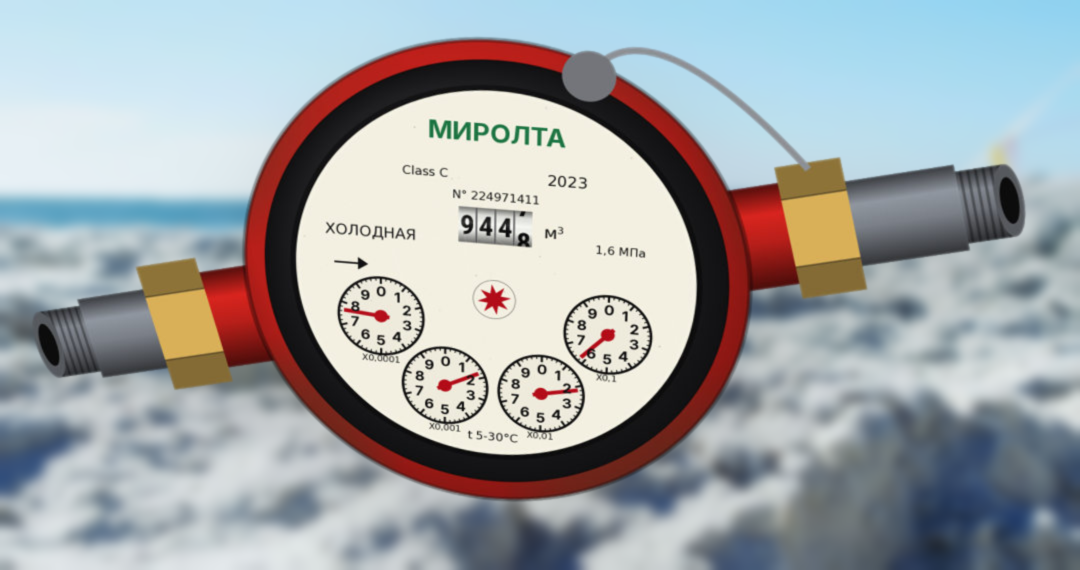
value=9447.6217 unit=m³
